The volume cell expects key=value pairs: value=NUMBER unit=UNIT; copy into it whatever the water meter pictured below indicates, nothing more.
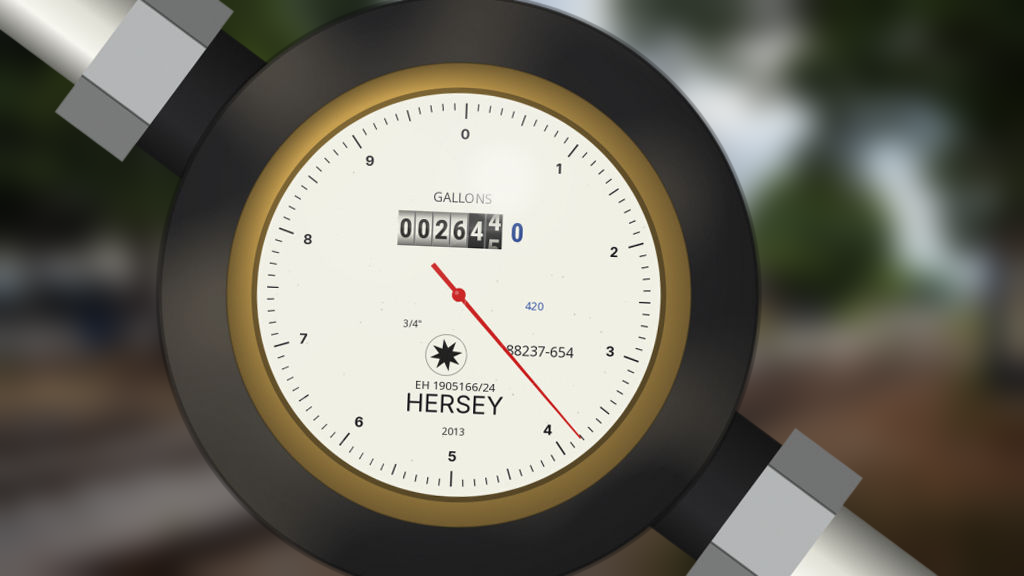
value=26443.8 unit=gal
